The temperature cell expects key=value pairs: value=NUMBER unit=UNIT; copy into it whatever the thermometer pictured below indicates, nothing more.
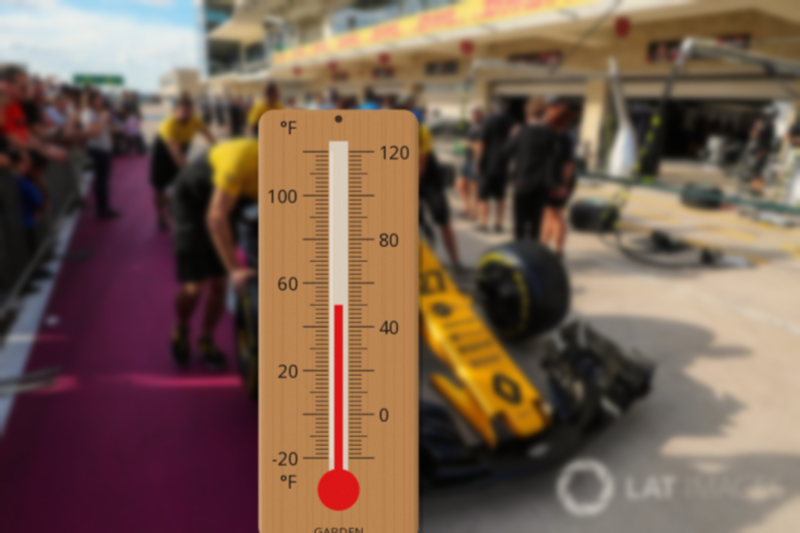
value=50 unit=°F
